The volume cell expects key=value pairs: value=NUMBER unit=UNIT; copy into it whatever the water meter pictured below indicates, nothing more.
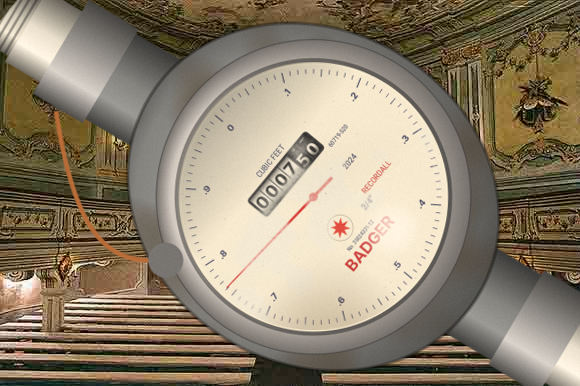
value=749.76 unit=ft³
